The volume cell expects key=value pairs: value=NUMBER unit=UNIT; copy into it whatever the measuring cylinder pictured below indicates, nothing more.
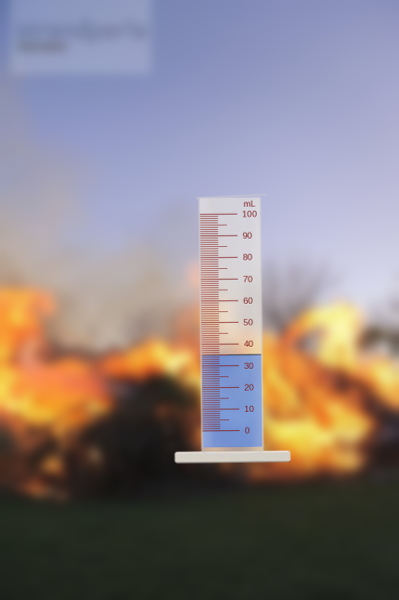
value=35 unit=mL
